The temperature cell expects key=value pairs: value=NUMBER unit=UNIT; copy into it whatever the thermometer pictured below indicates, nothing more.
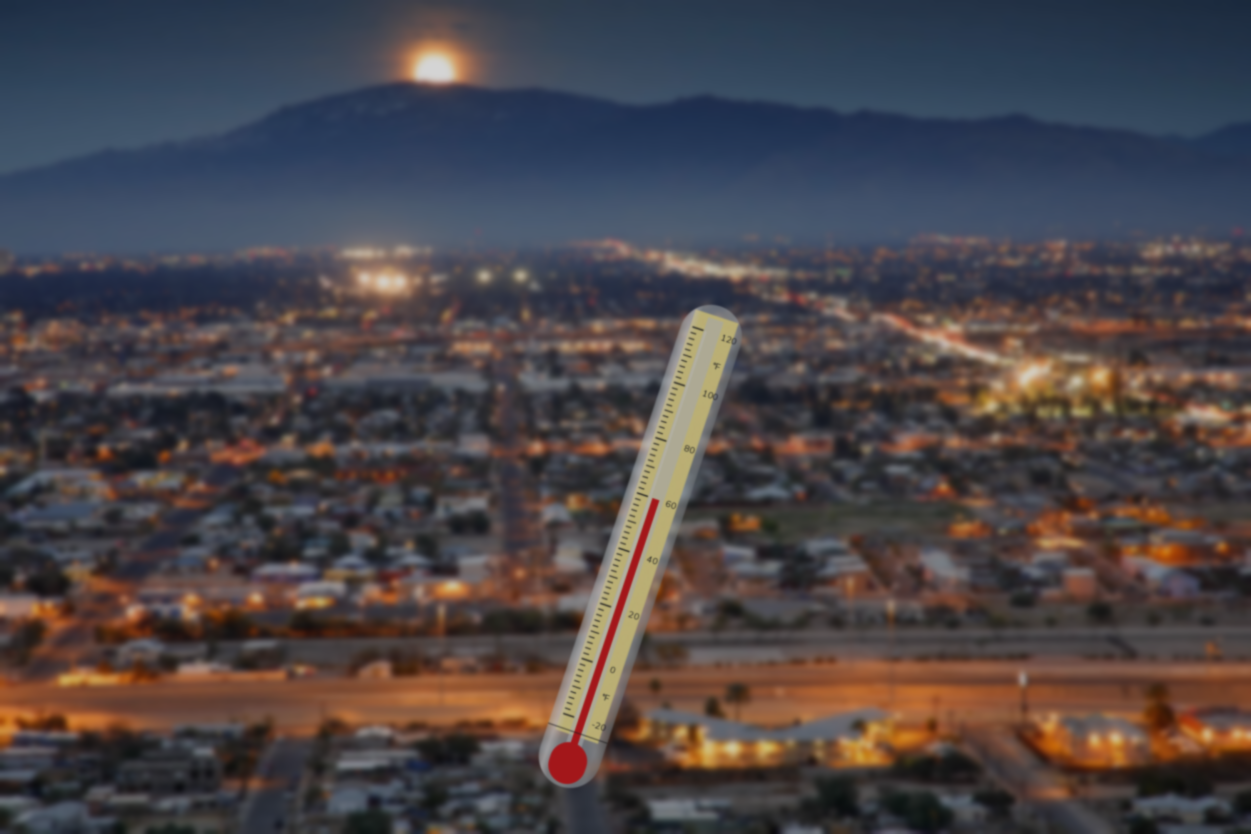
value=60 unit=°F
